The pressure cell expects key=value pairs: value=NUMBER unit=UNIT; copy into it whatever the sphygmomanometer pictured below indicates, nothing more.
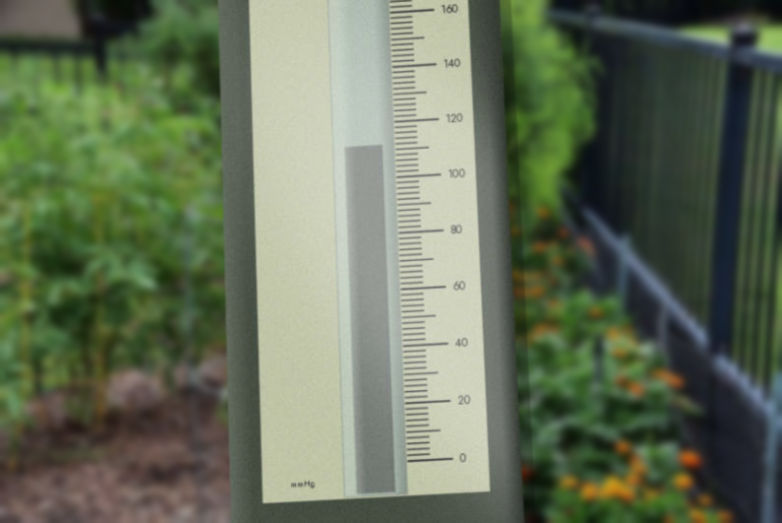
value=112 unit=mmHg
